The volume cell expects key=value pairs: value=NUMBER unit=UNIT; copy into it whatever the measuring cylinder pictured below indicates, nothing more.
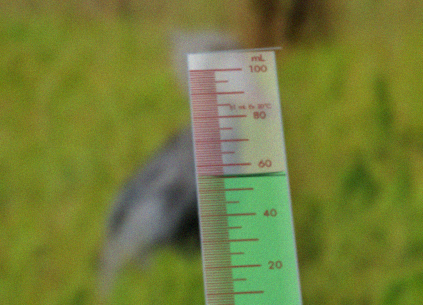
value=55 unit=mL
